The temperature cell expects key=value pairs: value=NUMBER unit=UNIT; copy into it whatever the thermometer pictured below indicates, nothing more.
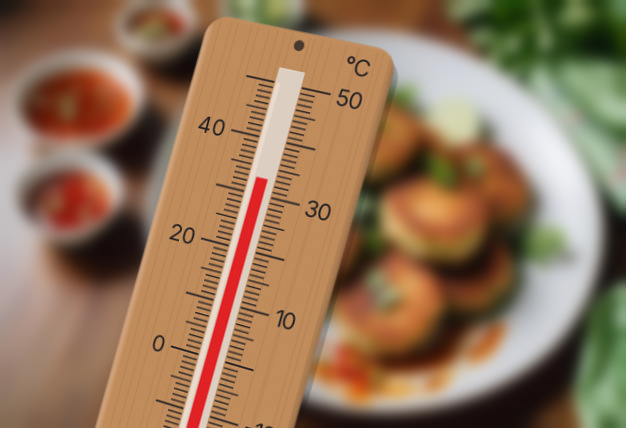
value=33 unit=°C
